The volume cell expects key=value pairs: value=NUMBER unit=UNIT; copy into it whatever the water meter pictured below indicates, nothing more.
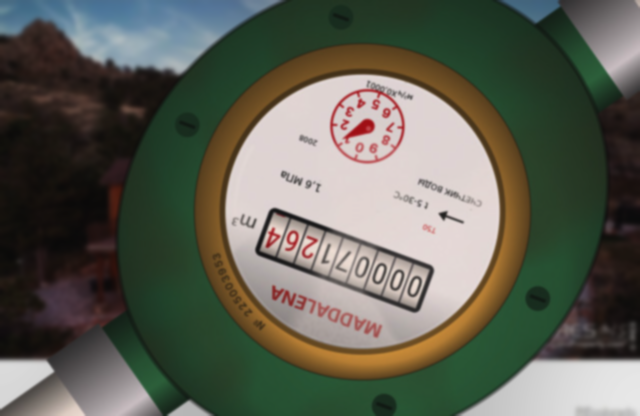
value=71.2641 unit=m³
